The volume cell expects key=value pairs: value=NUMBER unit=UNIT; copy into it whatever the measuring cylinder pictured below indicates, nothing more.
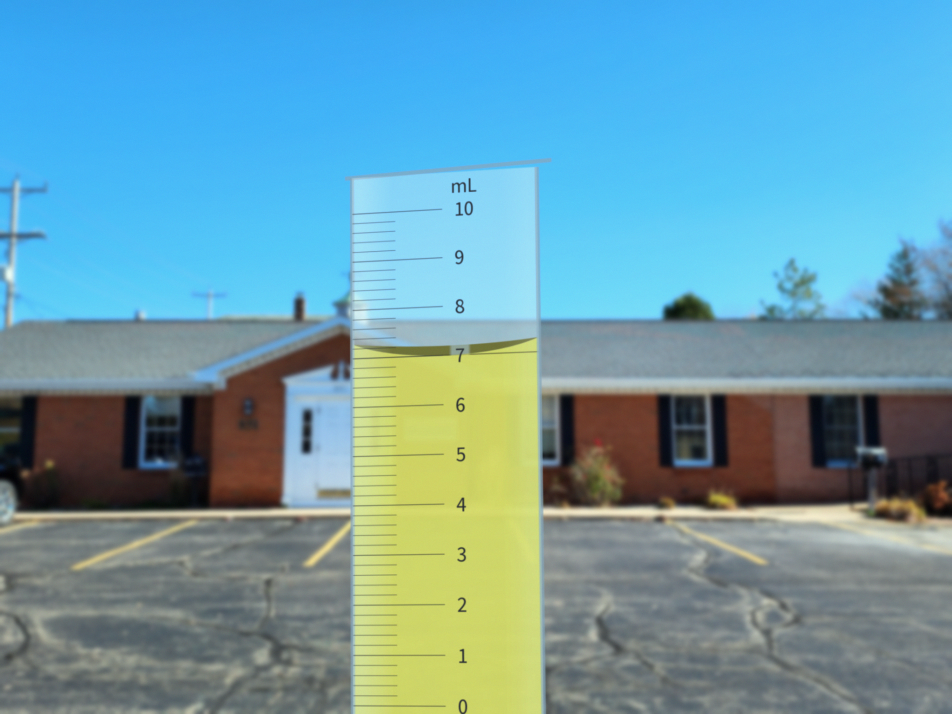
value=7 unit=mL
